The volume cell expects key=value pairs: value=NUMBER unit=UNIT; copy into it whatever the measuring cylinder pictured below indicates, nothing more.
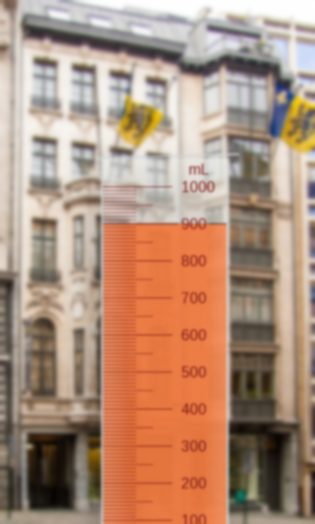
value=900 unit=mL
